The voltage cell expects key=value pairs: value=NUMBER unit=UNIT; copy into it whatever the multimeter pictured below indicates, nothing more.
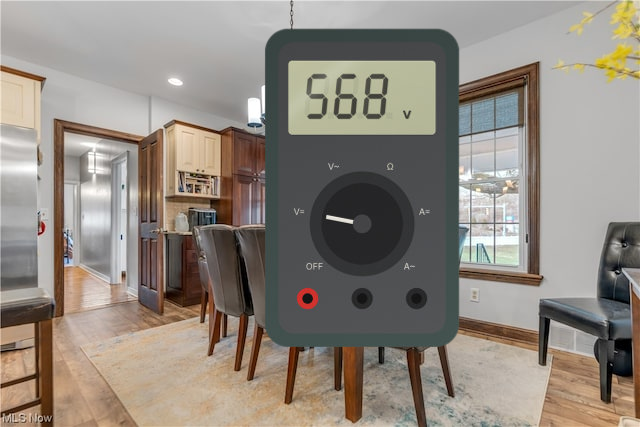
value=568 unit=V
